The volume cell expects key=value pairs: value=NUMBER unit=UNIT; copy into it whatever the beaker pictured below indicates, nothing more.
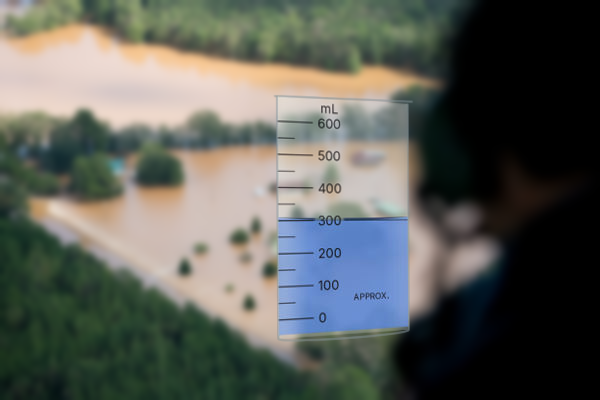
value=300 unit=mL
